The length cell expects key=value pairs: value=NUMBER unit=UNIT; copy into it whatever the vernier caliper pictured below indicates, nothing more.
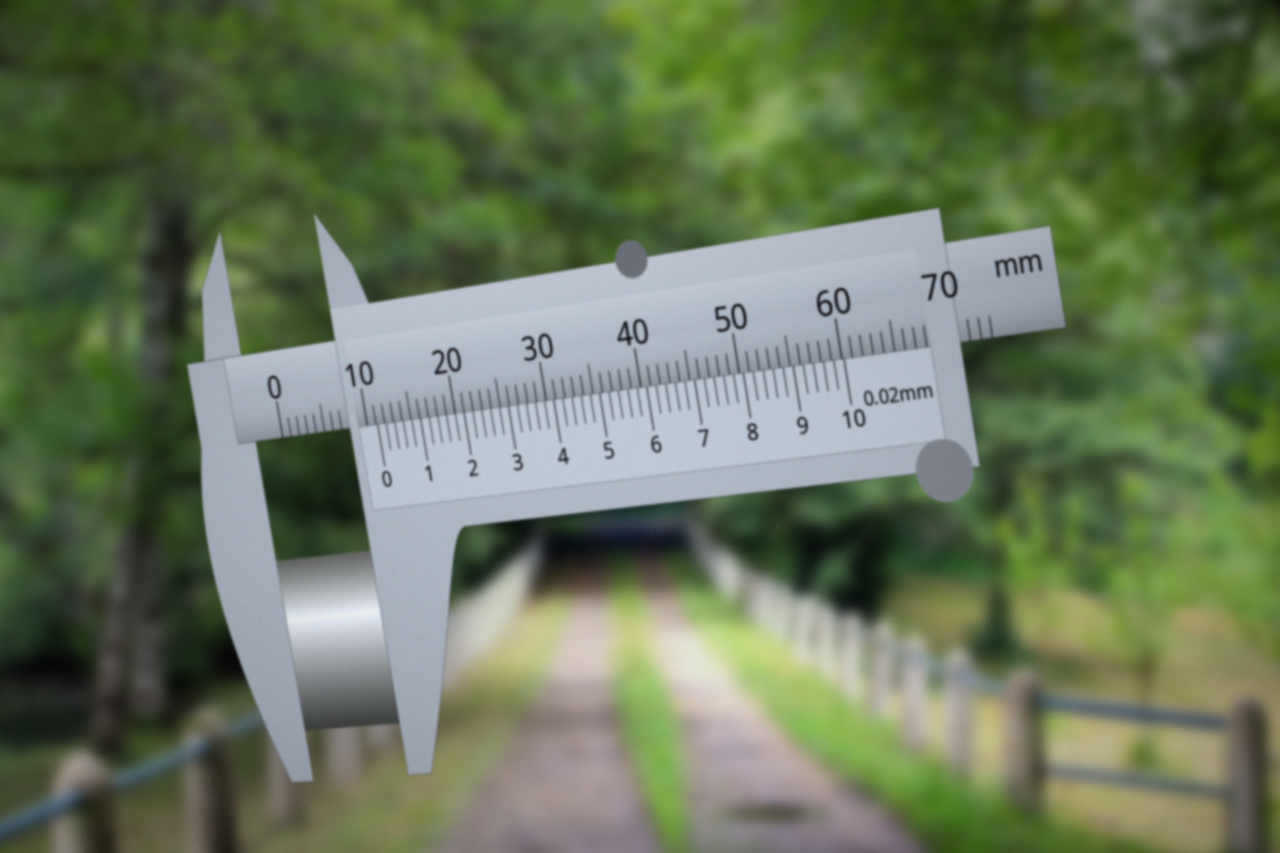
value=11.2 unit=mm
